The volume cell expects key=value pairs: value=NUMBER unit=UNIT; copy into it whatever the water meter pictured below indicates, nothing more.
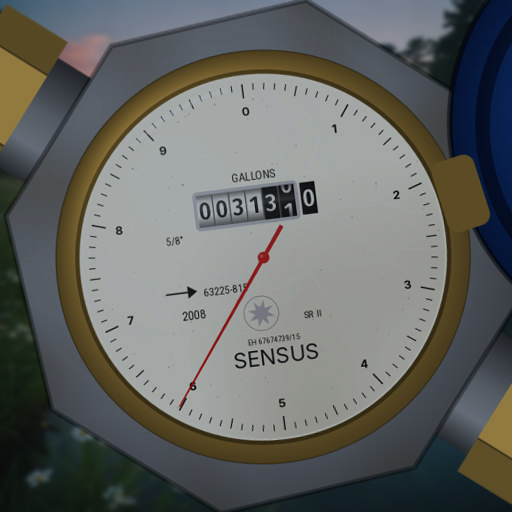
value=31306.0 unit=gal
